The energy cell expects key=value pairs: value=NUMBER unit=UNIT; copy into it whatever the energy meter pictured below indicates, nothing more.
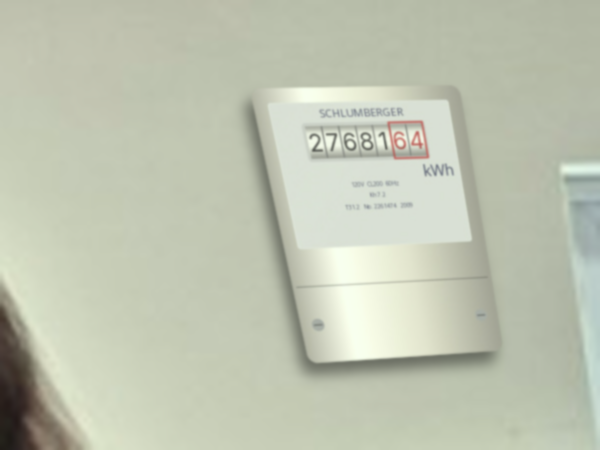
value=27681.64 unit=kWh
